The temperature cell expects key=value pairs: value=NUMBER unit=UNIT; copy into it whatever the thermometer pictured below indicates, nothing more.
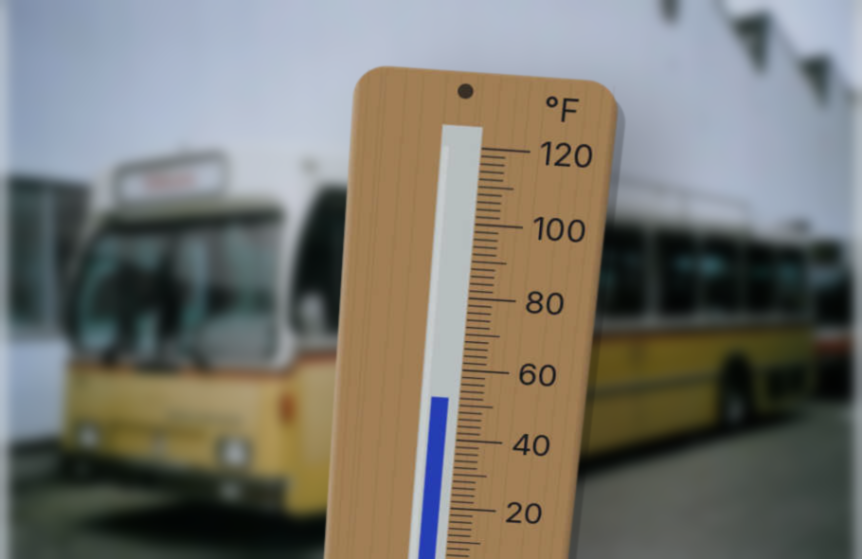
value=52 unit=°F
